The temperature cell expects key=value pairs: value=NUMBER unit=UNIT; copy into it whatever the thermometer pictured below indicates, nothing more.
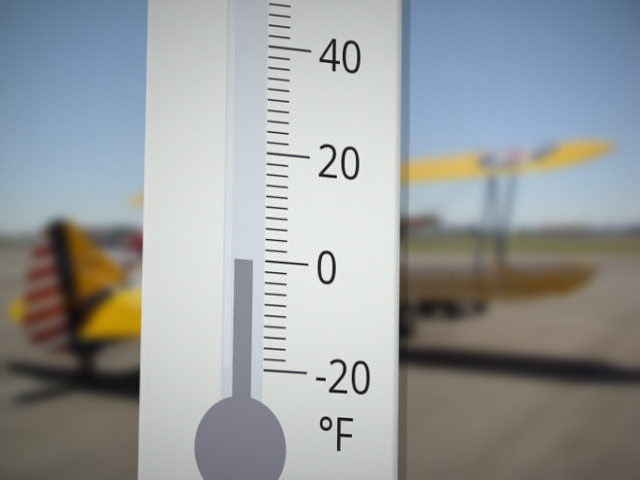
value=0 unit=°F
